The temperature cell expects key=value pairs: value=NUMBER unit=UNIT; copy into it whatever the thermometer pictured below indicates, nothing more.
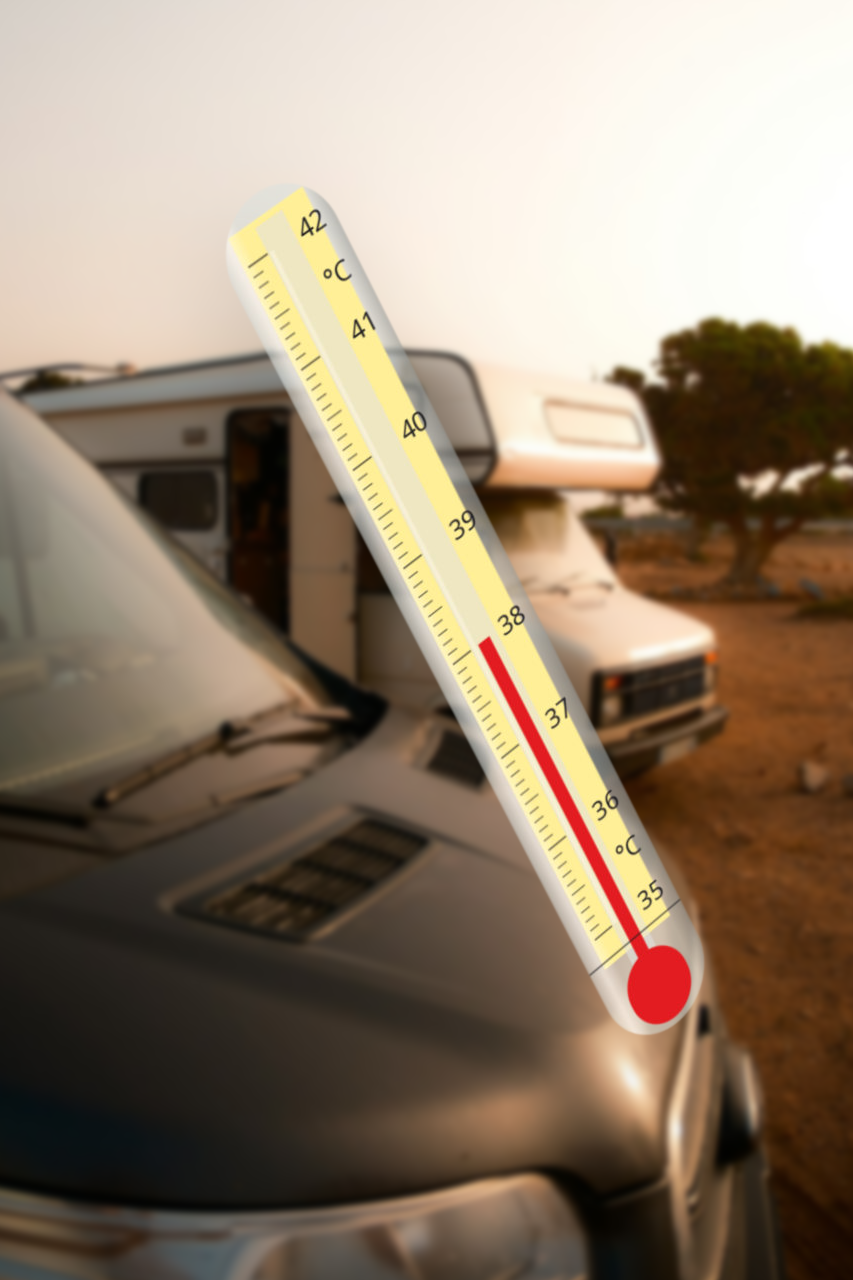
value=38 unit=°C
